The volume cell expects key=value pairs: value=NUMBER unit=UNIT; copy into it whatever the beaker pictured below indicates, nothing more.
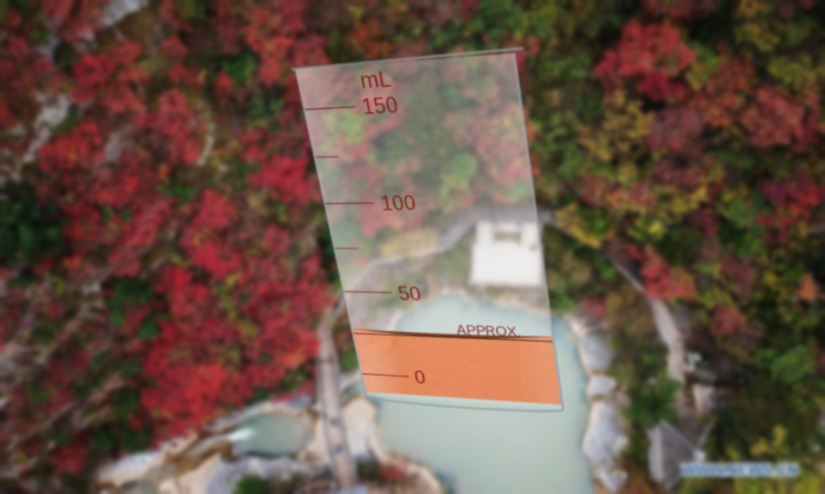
value=25 unit=mL
